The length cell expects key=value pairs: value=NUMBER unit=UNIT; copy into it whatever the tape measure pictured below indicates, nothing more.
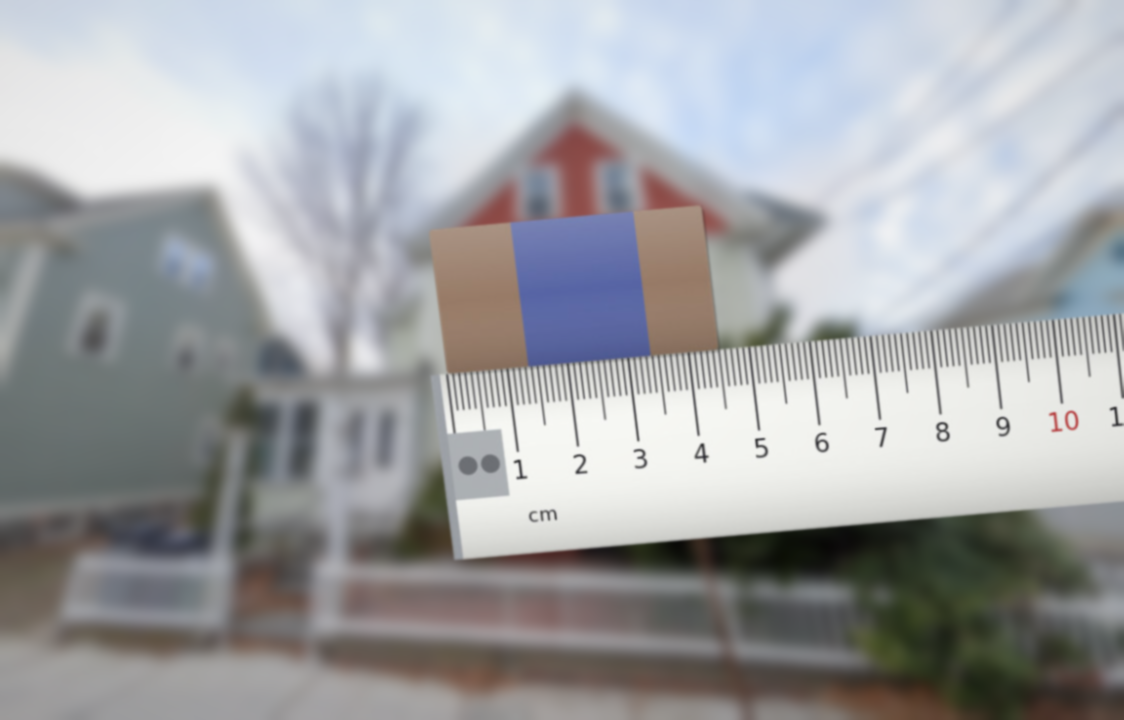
value=4.5 unit=cm
